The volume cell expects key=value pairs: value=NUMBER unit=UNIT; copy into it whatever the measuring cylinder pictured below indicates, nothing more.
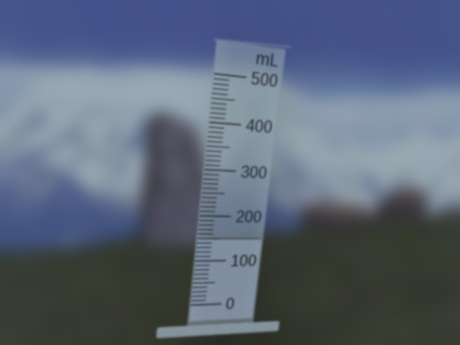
value=150 unit=mL
